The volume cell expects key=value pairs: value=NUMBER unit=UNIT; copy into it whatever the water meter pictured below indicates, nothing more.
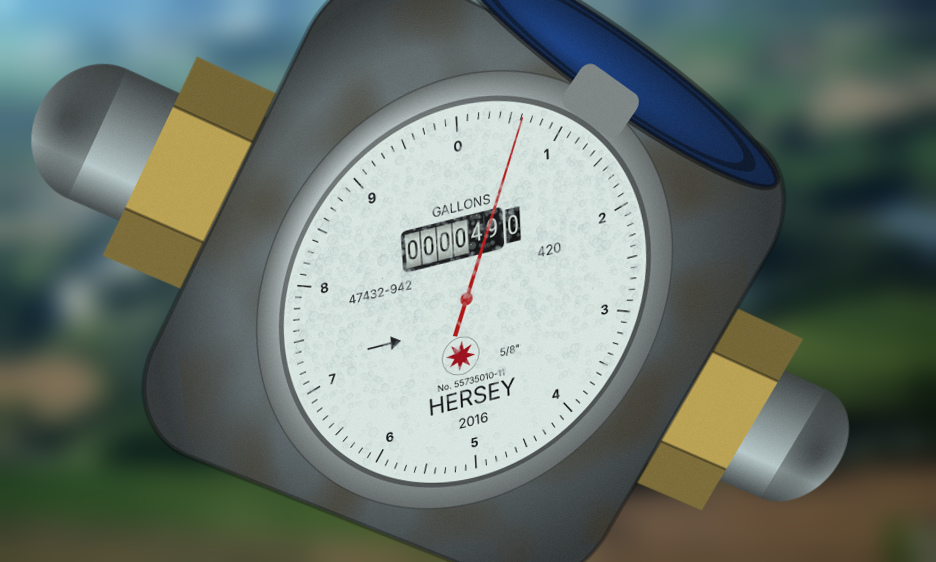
value=490.6 unit=gal
